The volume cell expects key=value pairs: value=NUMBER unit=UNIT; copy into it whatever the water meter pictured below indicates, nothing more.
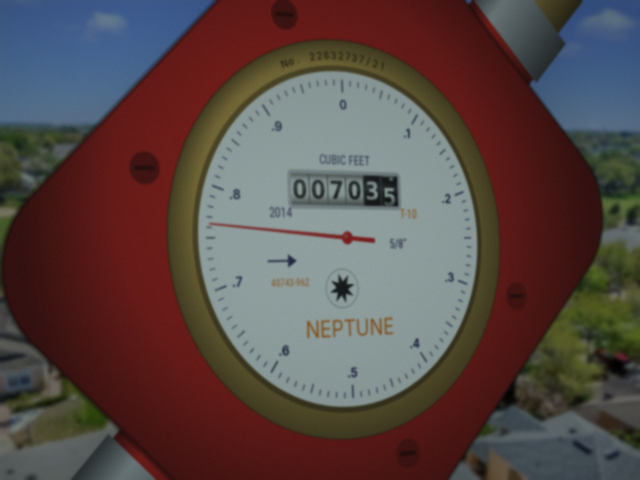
value=7034.76 unit=ft³
